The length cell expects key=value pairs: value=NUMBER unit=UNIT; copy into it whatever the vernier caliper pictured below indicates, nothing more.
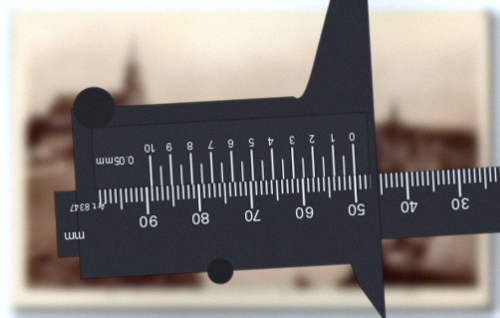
value=50.0 unit=mm
